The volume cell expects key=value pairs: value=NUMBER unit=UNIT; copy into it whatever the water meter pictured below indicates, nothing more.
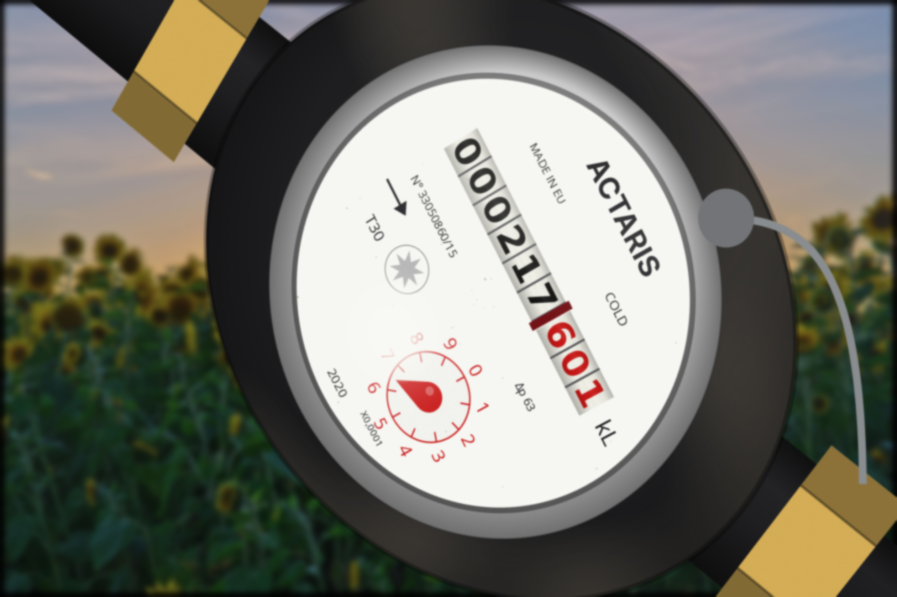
value=217.6016 unit=kL
